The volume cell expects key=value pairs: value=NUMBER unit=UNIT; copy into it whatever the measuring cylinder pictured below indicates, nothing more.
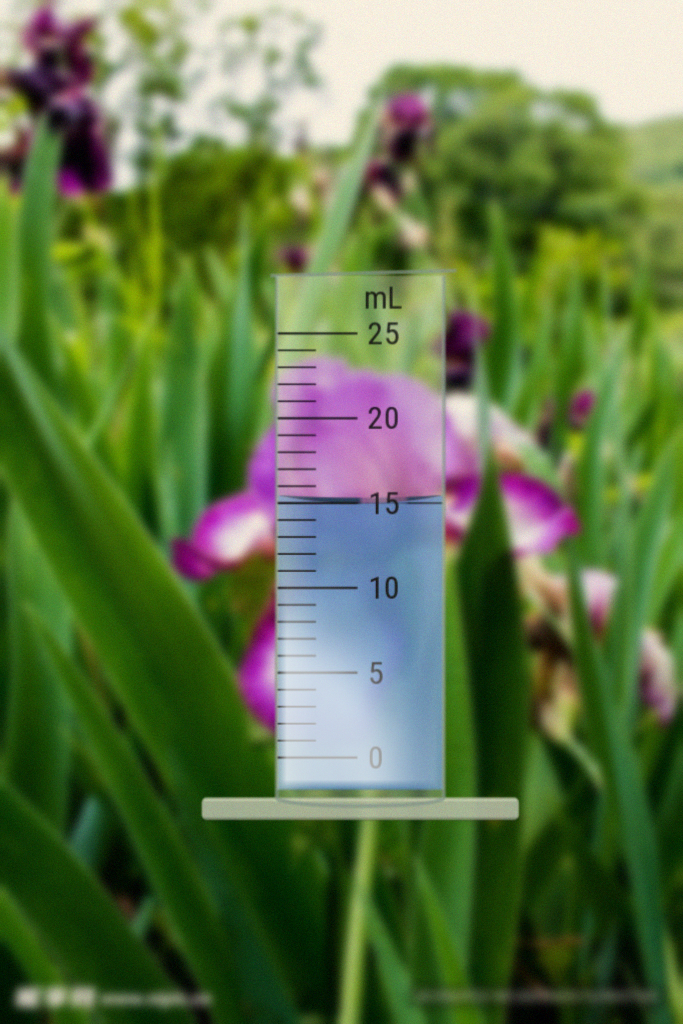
value=15 unit=mL
